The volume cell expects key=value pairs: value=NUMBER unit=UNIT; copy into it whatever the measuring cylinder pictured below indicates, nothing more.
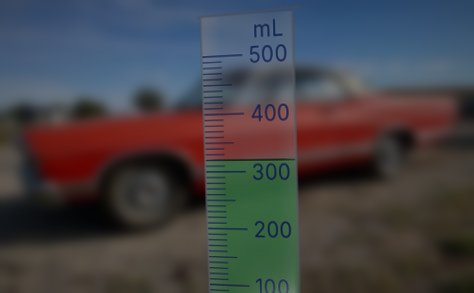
value=320 unit=mL
